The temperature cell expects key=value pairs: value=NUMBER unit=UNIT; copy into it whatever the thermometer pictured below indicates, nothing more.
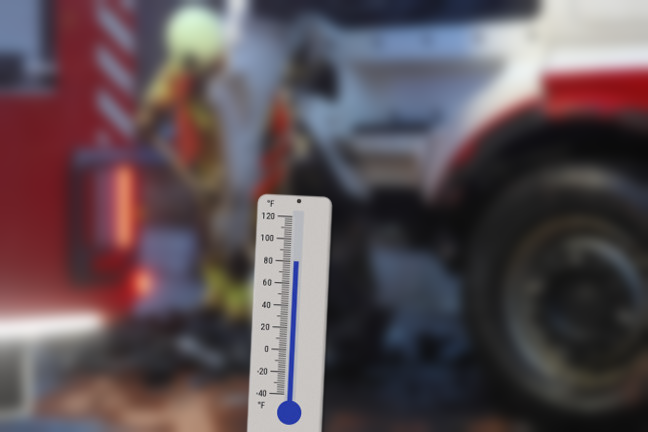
value=80 unit=°F
